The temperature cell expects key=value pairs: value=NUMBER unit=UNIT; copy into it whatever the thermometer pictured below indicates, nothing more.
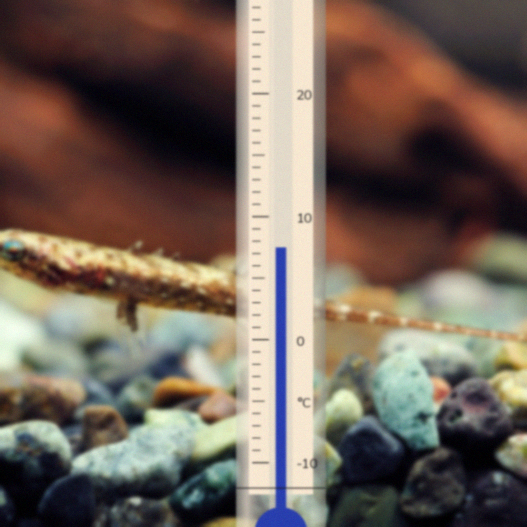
value=7.5 unit=°C
